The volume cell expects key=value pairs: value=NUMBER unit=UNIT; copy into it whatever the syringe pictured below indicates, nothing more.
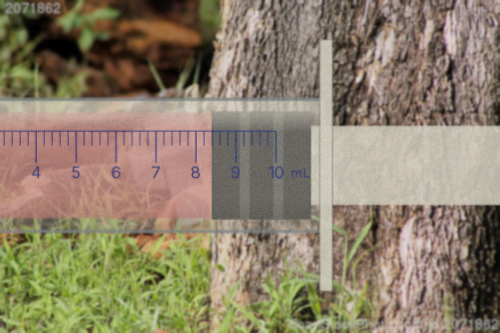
value=8.4 unit=mL
